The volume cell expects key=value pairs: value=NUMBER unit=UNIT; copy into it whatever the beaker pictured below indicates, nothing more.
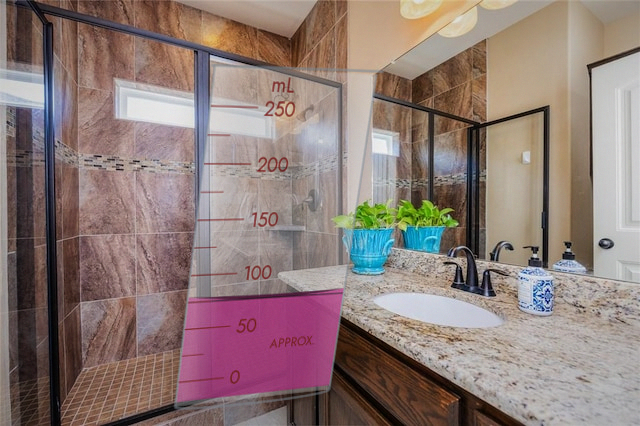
value=75 unit=mL
